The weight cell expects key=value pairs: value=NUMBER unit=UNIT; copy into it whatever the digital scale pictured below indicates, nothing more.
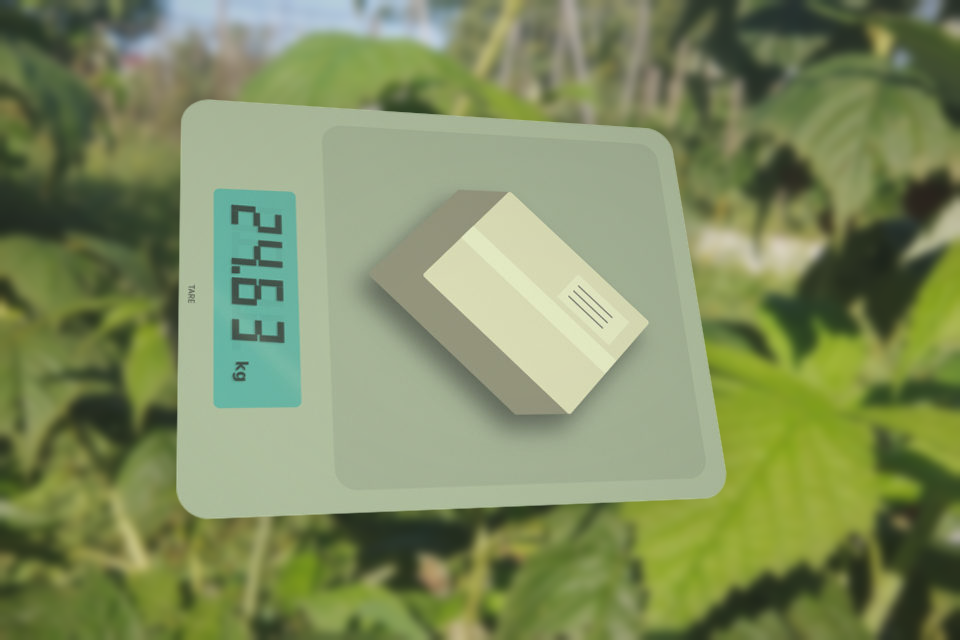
value=24.63 unit=kg
